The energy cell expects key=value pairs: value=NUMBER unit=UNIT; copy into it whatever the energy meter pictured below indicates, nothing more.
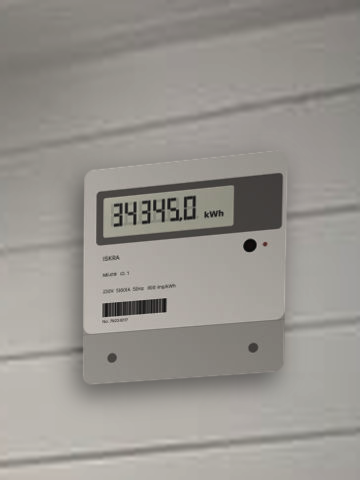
value=34345.0 unit=kWh
